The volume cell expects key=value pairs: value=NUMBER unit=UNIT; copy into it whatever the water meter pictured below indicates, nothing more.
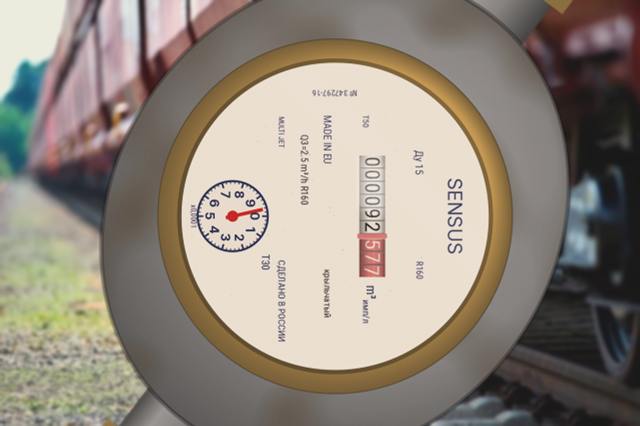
value=92.5769 unit=m³
